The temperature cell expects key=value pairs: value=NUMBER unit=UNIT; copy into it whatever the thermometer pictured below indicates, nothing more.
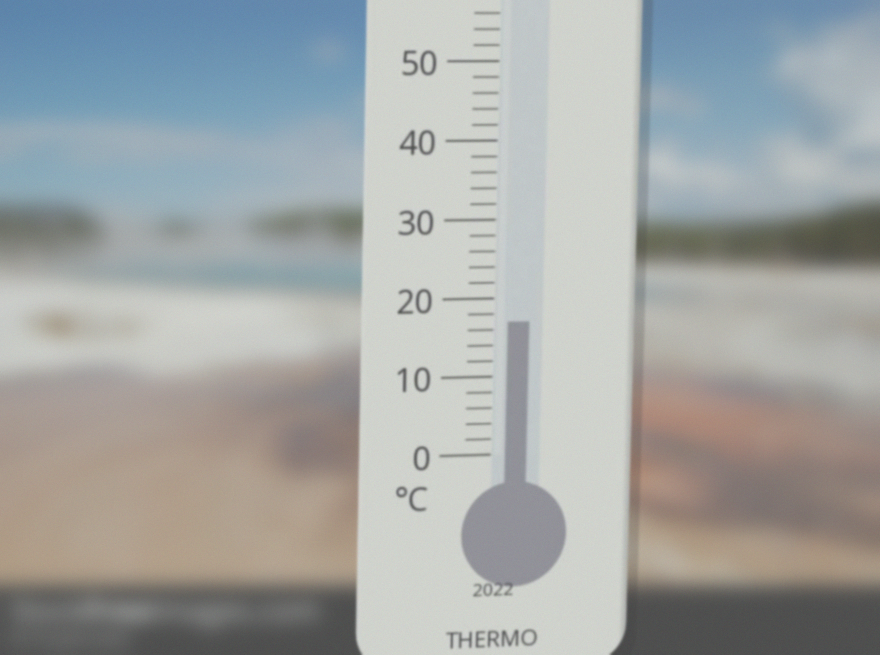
value=17 unit=°C
